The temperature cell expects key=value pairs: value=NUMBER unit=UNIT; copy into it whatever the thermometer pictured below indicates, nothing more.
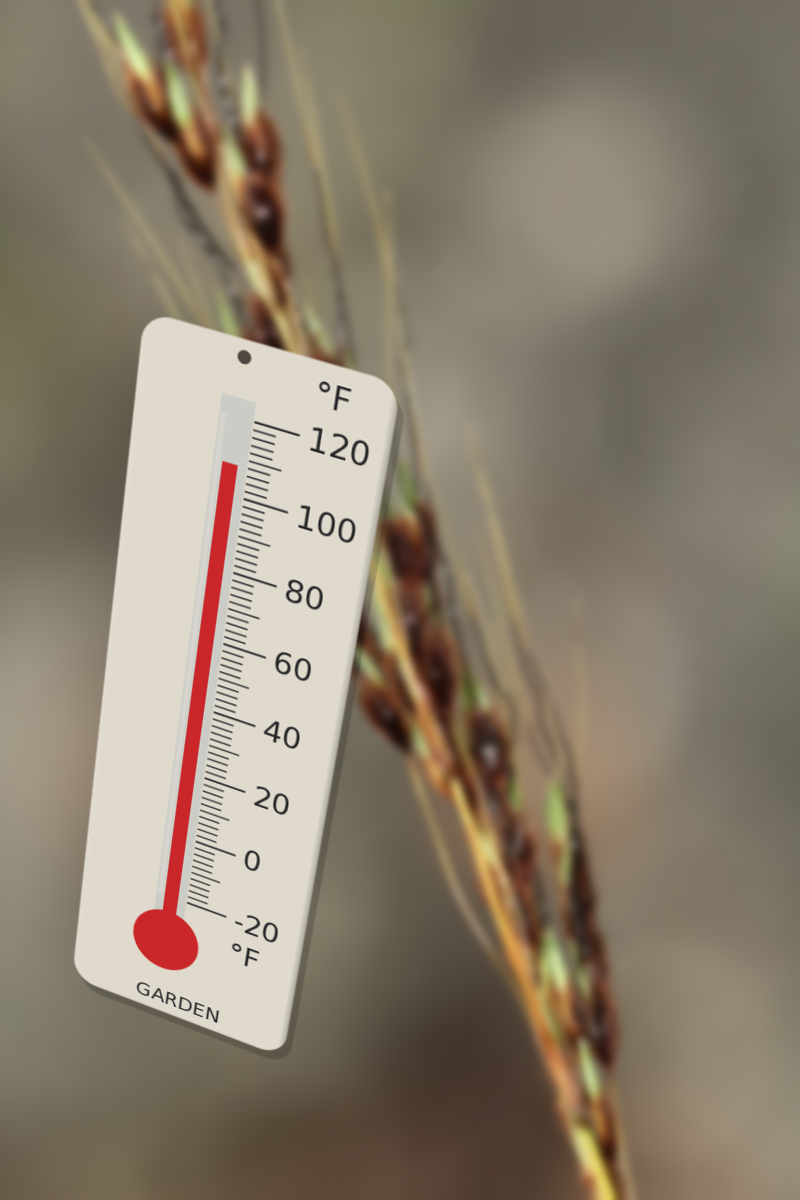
value=108 unit=°F
